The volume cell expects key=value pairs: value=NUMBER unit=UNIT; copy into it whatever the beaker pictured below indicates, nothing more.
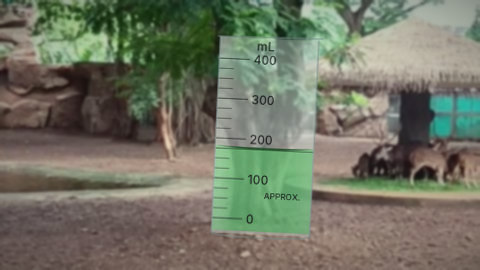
value=175 unit=mL
